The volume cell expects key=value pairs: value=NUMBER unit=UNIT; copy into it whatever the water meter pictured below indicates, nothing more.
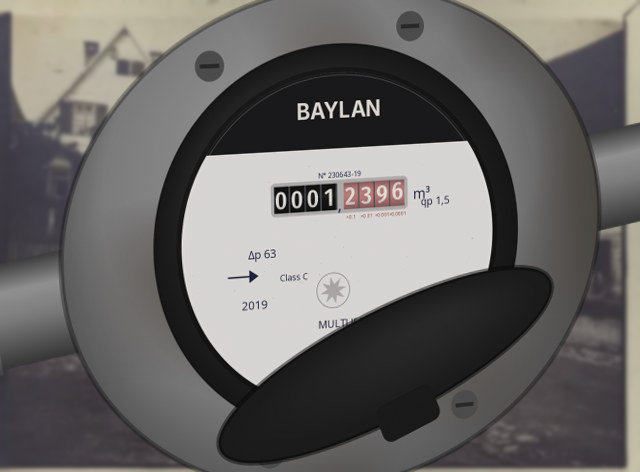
value=1.2396 unit=m³
